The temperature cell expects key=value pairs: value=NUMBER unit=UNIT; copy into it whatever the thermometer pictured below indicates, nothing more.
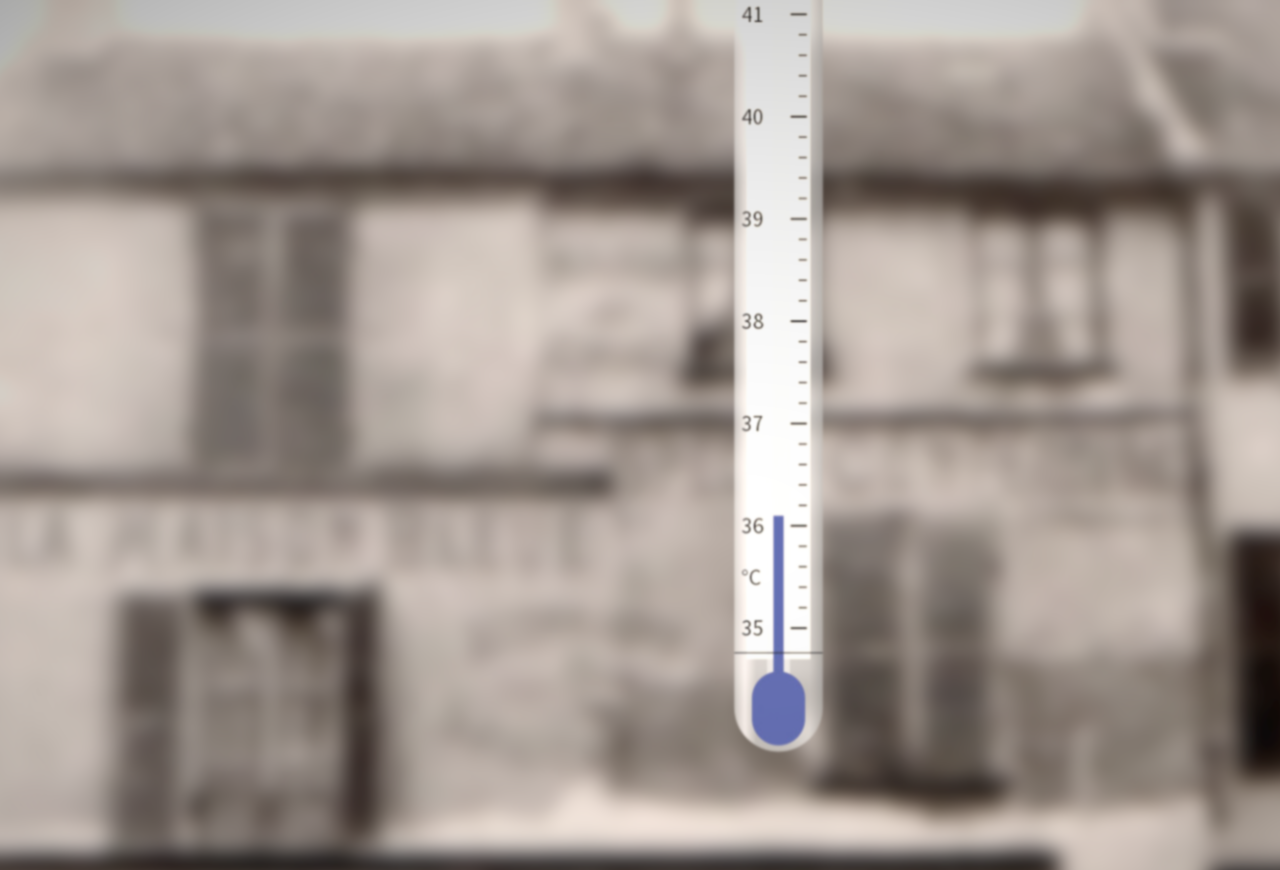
value=36.1 unit=°C
